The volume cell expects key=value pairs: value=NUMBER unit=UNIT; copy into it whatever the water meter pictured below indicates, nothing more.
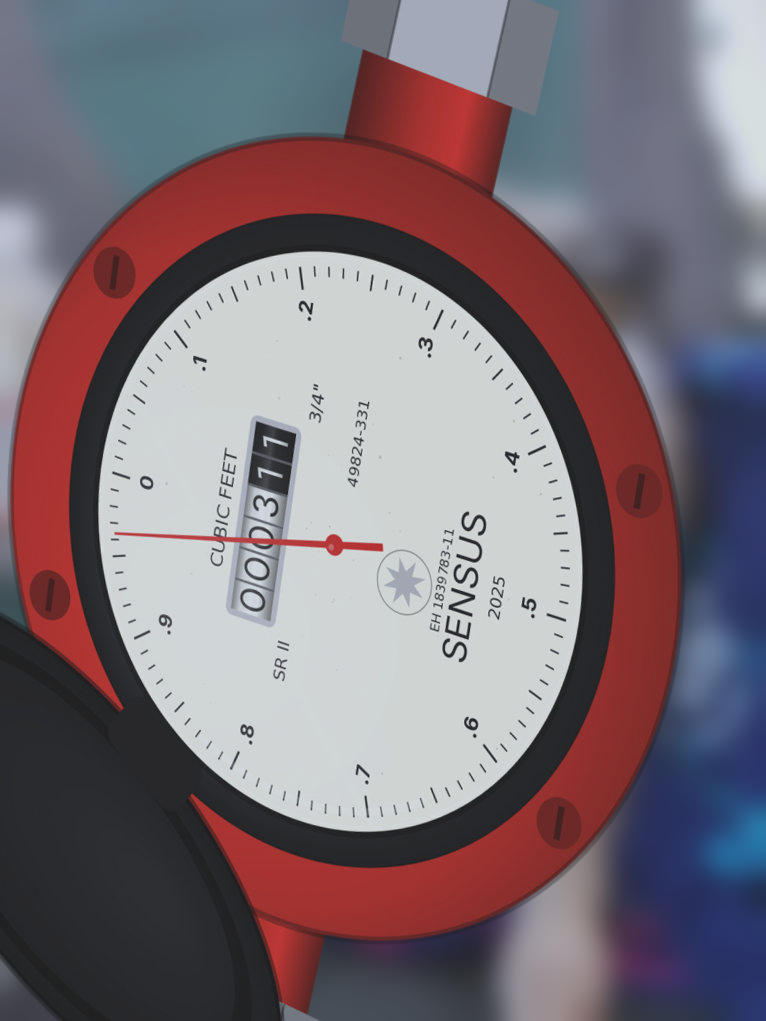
value=310.96 unit=ft³
